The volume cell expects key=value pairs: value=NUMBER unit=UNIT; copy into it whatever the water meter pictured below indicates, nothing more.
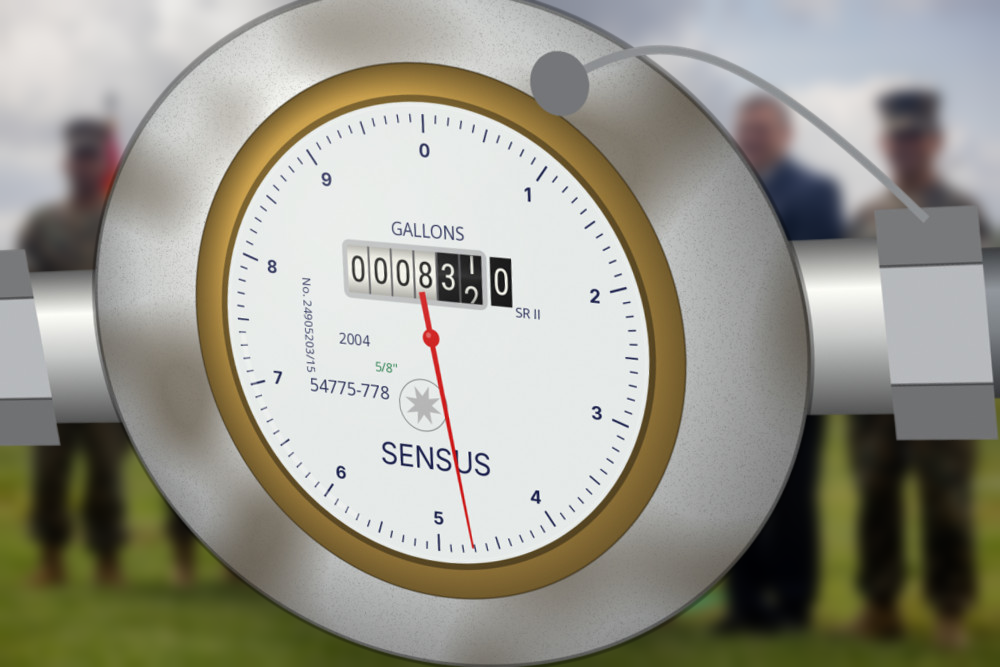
value=8314.7 unit=gal
